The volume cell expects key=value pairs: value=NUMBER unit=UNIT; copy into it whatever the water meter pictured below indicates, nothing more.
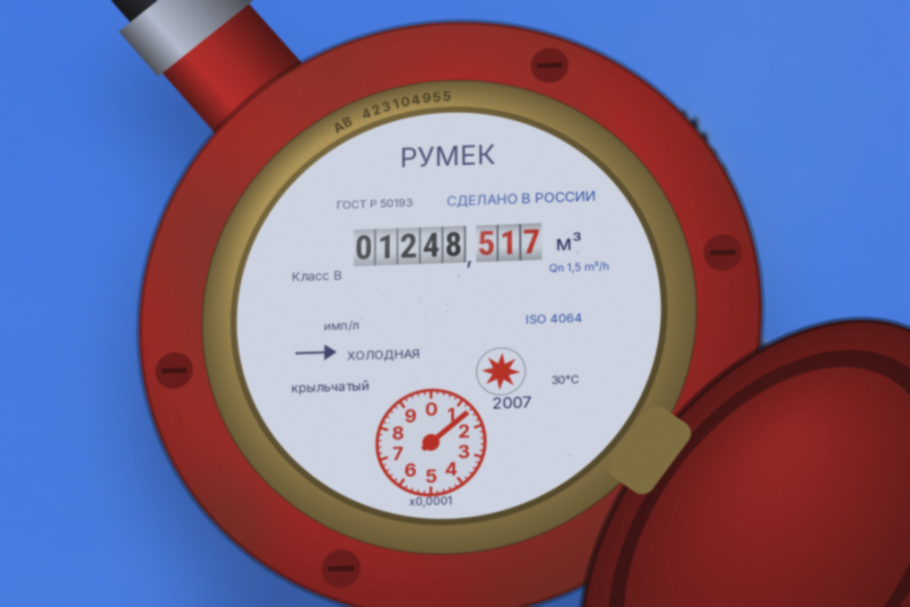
value=1248.5171 unit=m³
